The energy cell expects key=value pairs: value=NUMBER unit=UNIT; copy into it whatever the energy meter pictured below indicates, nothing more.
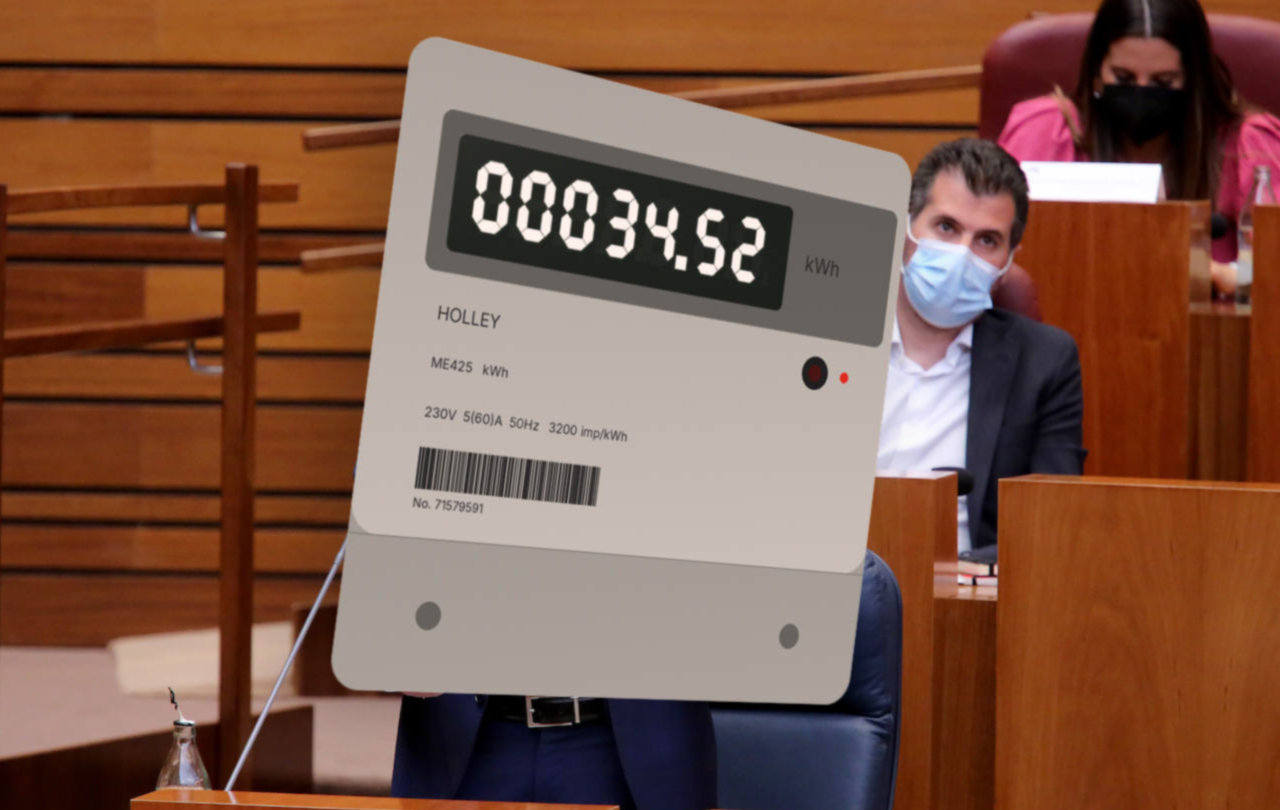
value=34.52 unit=kWh
